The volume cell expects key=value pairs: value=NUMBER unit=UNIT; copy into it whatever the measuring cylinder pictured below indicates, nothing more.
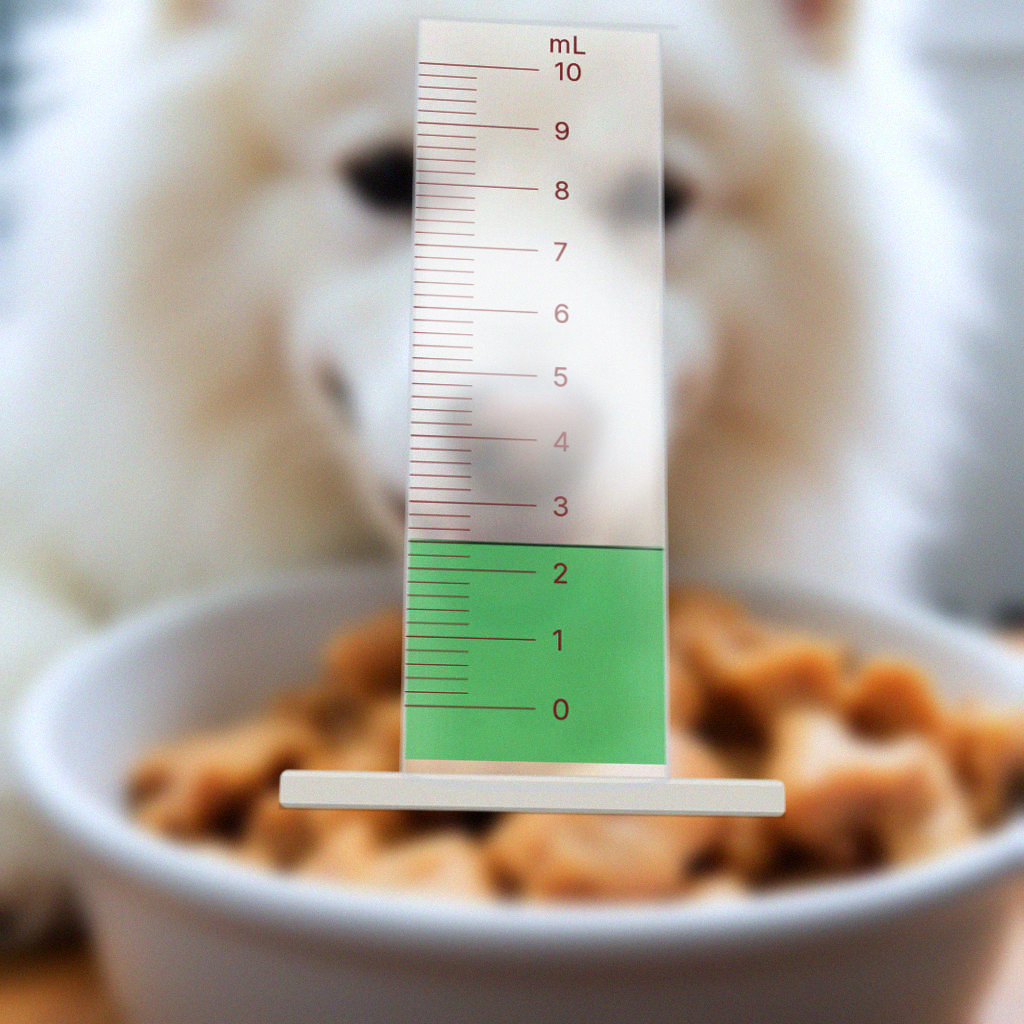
value=2.4 unit=mL
